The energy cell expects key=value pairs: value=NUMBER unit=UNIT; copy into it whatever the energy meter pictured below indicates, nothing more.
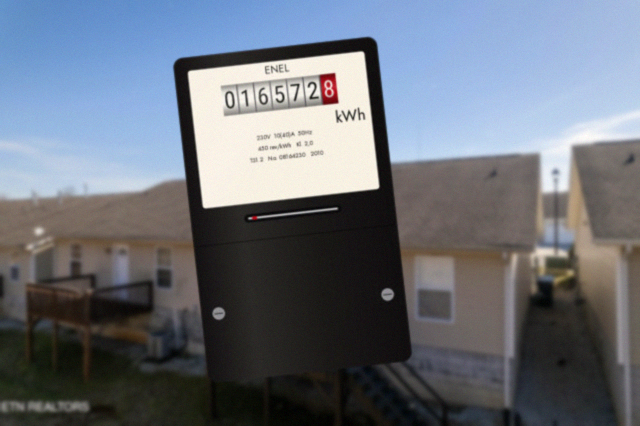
value=16572.8 unit=kWh
